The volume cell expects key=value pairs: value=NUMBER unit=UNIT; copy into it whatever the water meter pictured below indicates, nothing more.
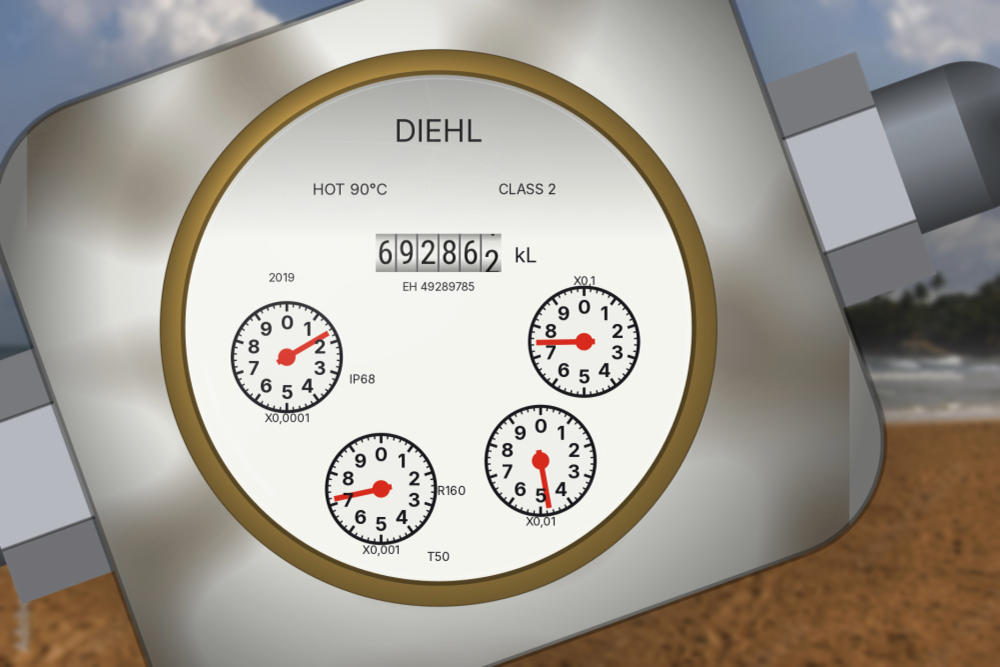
value=692861.7471 unit=kL
